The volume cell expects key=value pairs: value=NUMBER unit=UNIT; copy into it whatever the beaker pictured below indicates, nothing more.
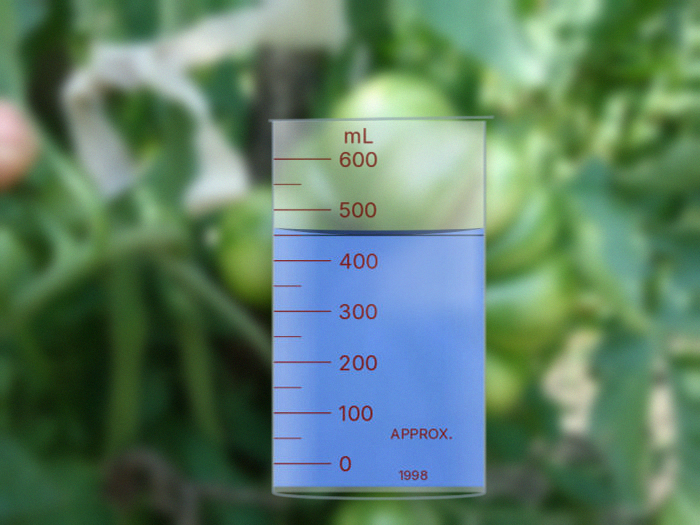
value=450 unit=mL
